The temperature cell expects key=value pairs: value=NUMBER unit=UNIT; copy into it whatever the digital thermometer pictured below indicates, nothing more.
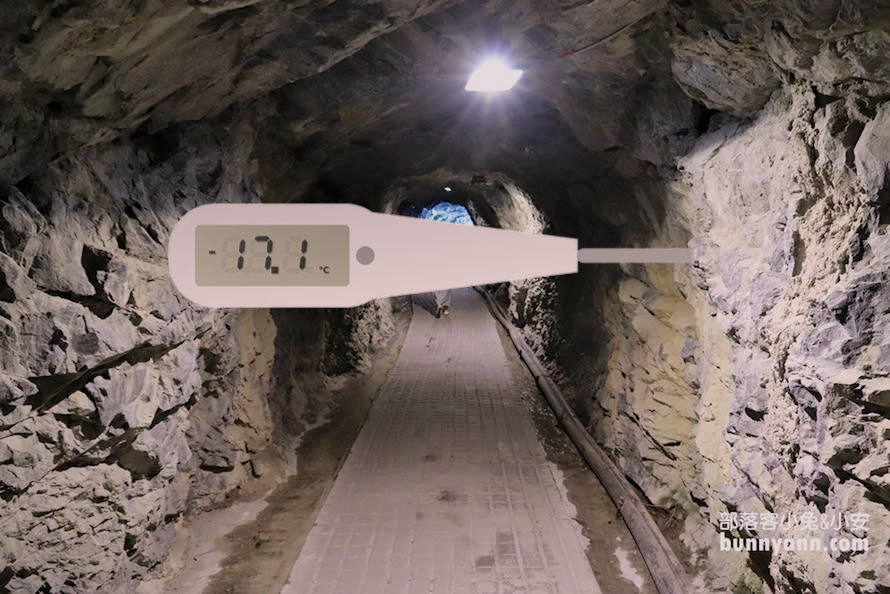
value=-17.1 unit=°C
